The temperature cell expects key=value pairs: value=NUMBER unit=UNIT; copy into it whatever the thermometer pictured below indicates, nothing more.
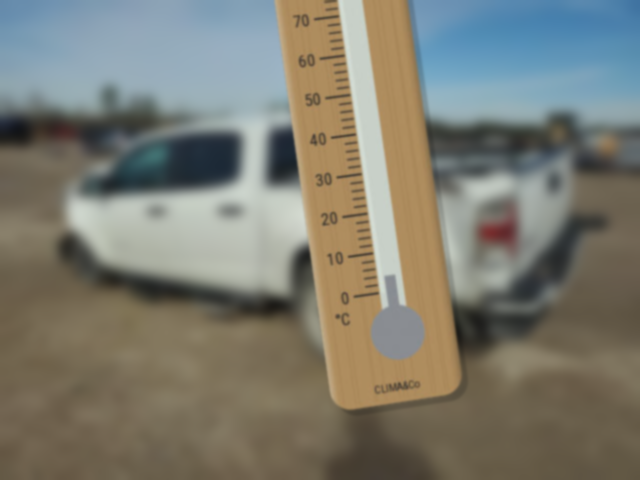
value=4 unit=°C
